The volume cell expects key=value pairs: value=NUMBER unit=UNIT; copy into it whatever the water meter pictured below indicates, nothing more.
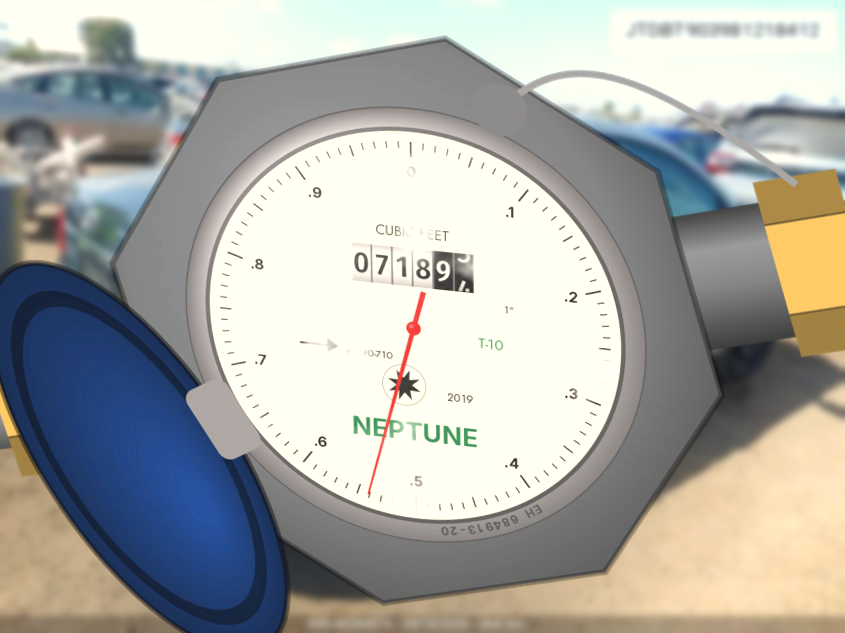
value=71893.54 unit=ft³
